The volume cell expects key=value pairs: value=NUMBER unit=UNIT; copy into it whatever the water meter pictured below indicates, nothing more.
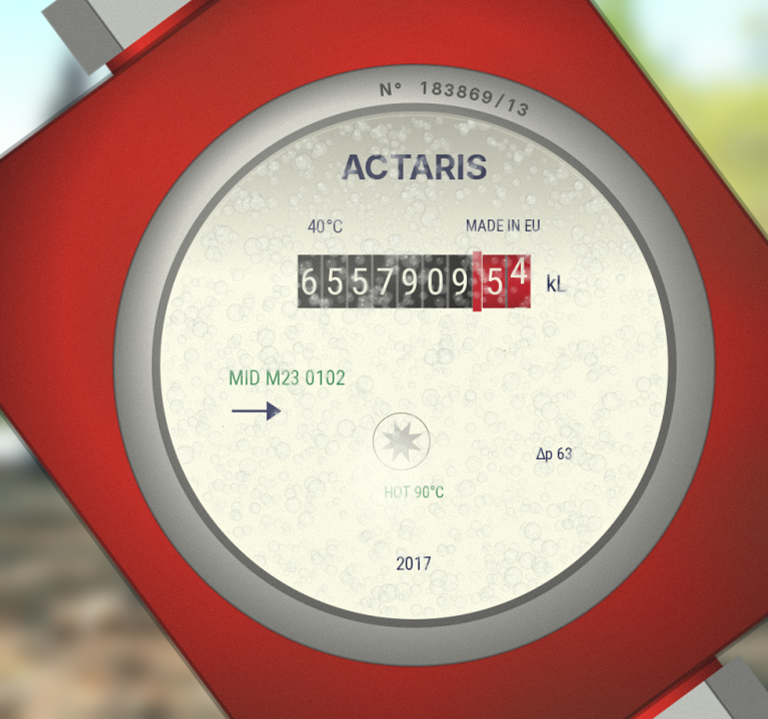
value=6557909.54 unit=kL
